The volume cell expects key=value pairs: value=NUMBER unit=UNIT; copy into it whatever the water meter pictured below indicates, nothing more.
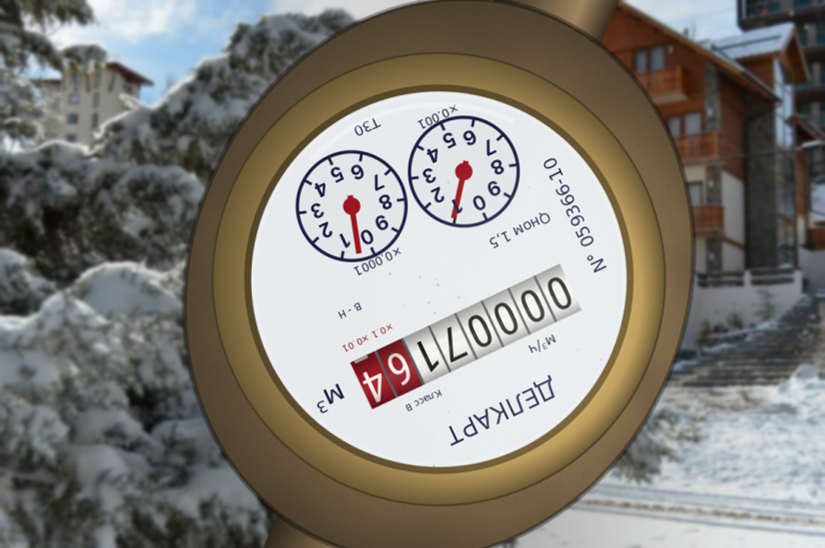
value=71.6410 unit=m³
